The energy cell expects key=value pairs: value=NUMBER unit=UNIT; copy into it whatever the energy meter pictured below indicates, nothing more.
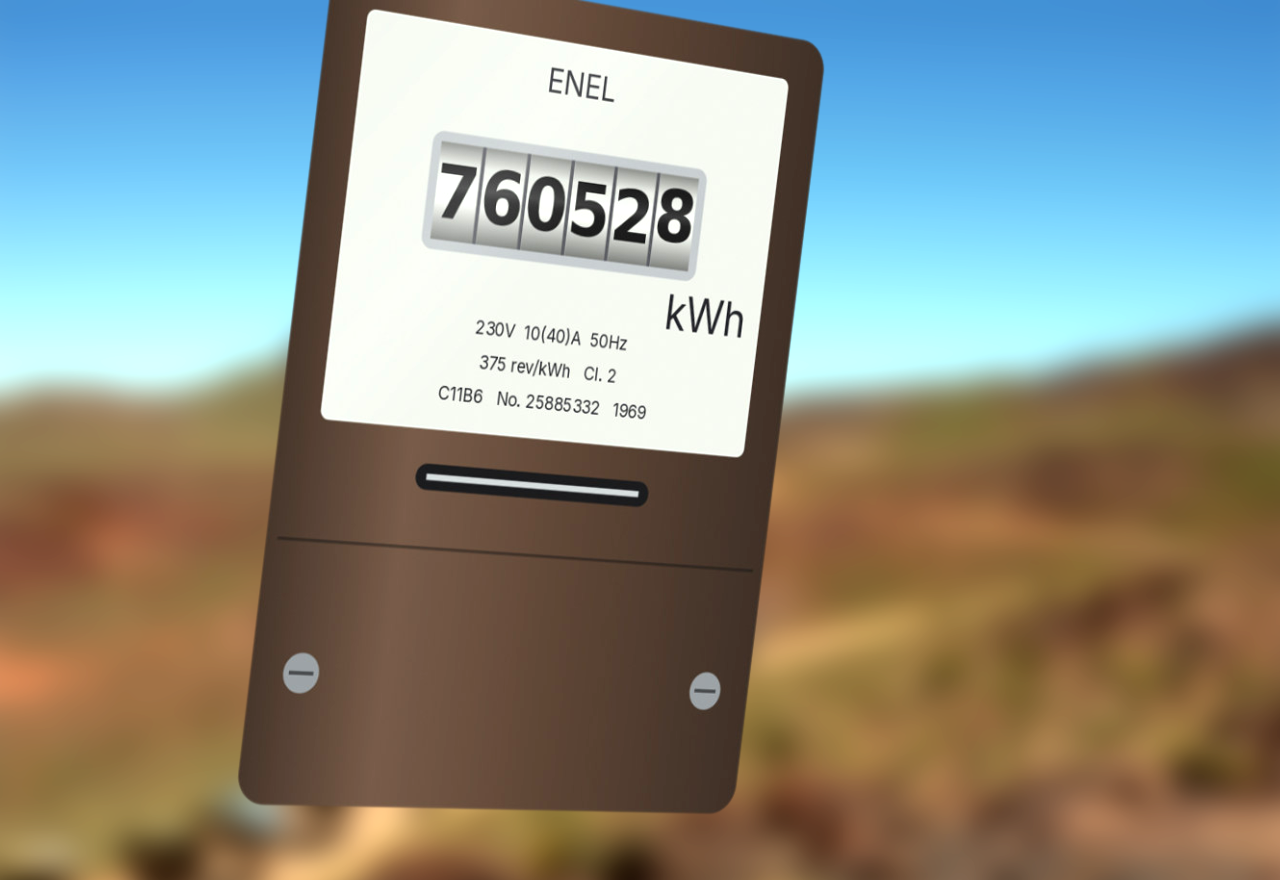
value=760528 unit=kWh
